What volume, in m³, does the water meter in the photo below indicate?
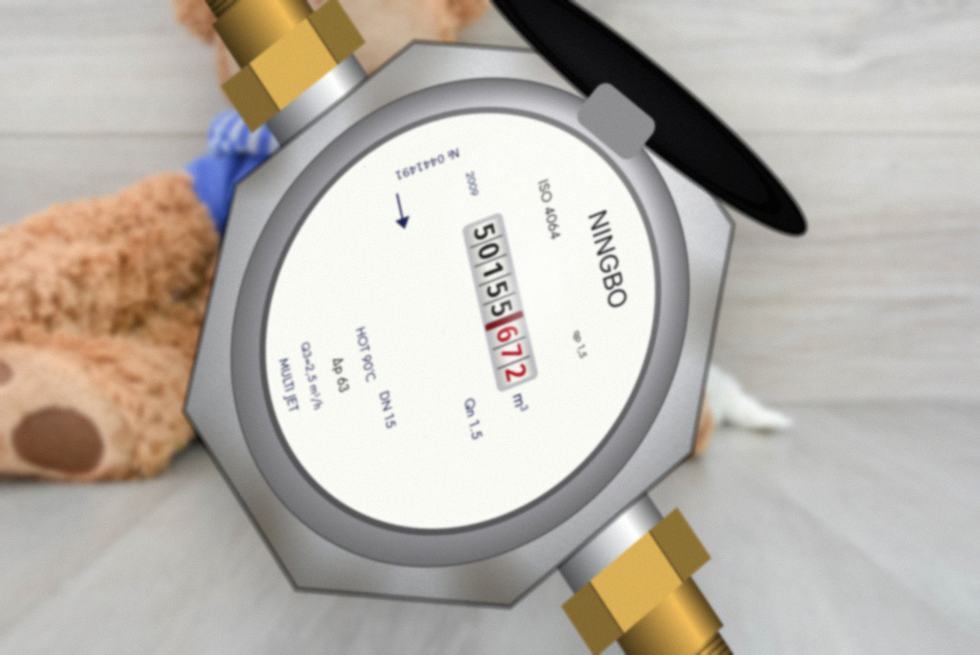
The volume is 50155.672 m³
